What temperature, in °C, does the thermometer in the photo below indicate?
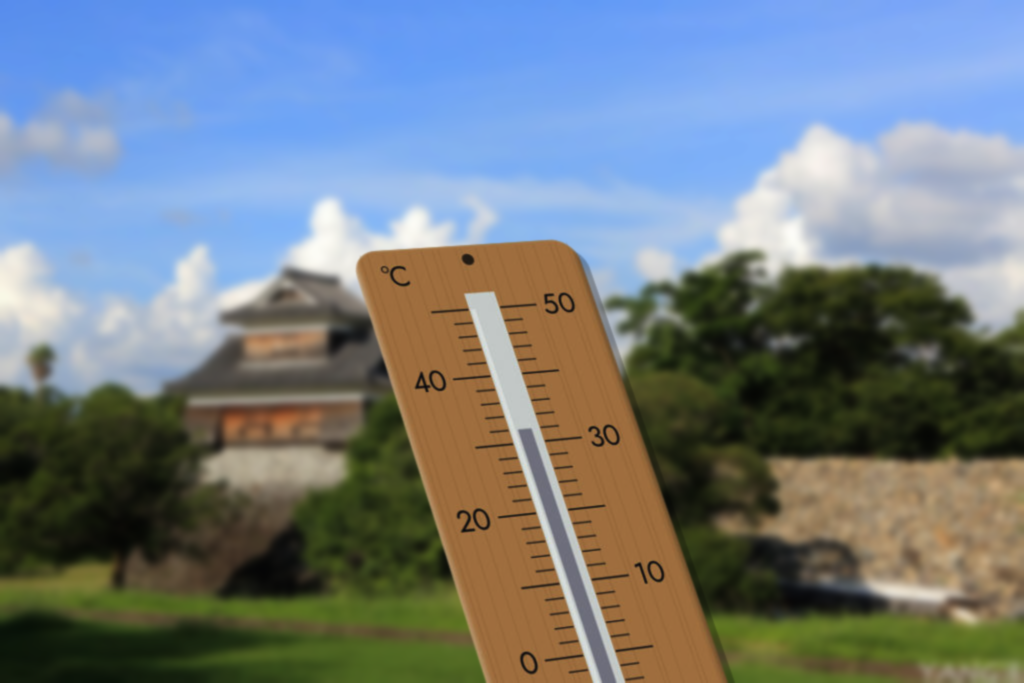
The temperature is 32 °C
